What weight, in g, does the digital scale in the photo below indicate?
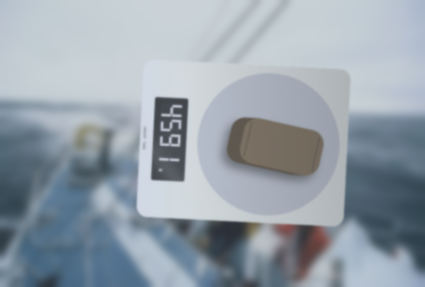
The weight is 4591 g
